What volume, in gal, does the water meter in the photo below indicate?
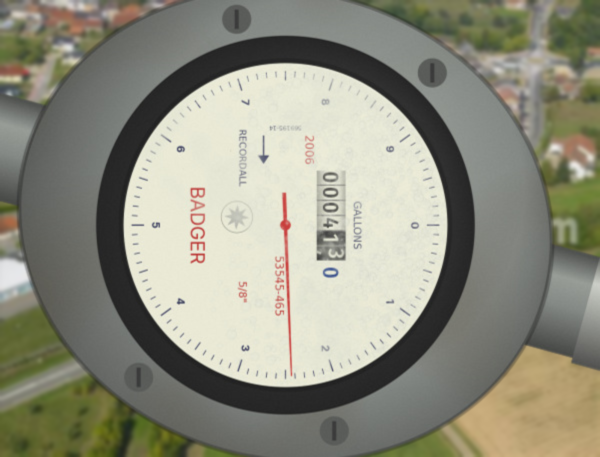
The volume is 4132.4 gal
